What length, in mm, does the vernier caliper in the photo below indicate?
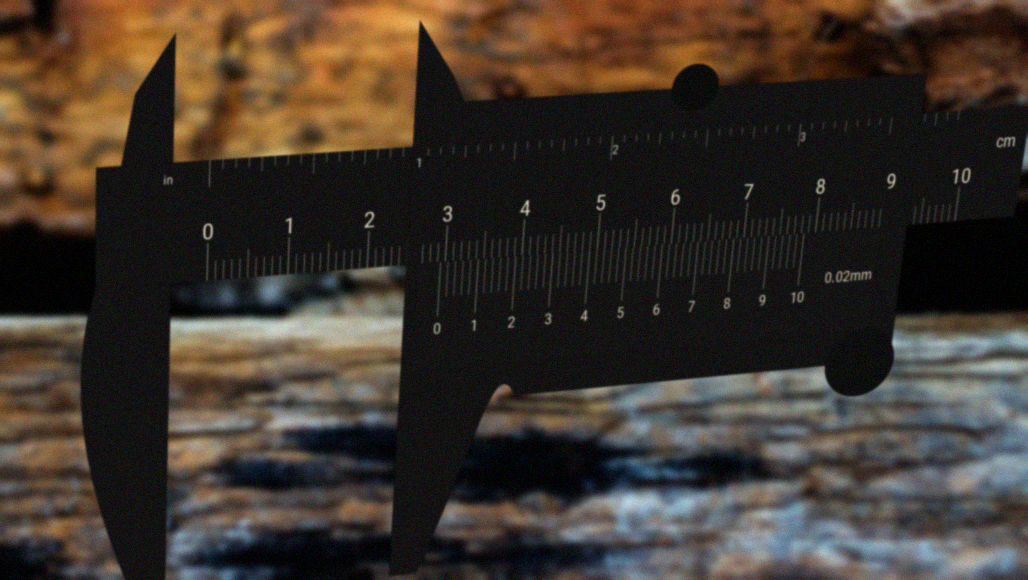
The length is 29.4 mm
